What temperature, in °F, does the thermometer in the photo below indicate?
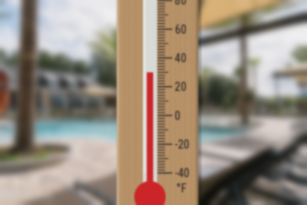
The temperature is 30 °F
